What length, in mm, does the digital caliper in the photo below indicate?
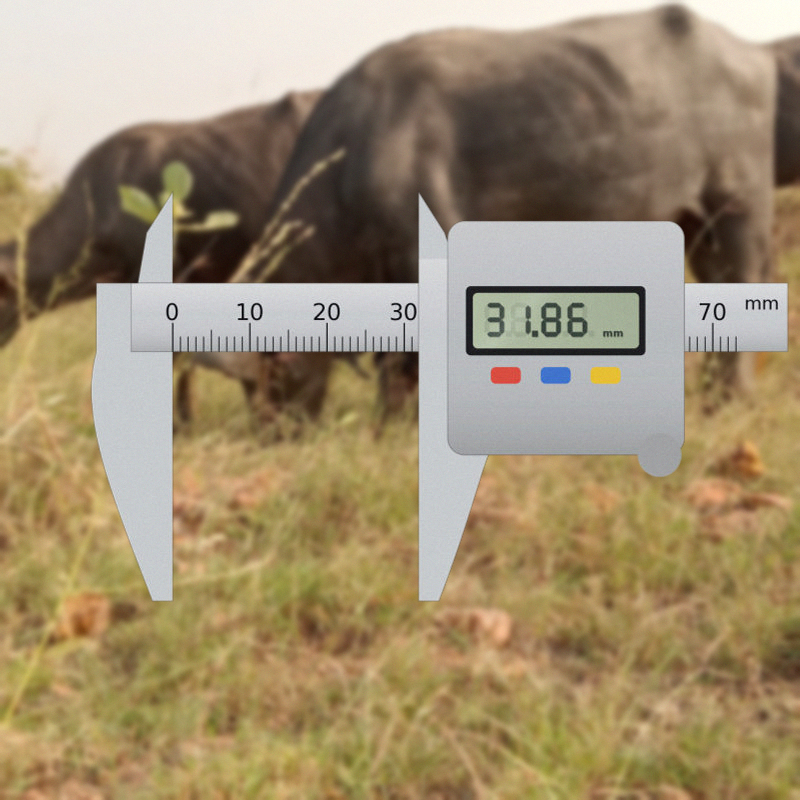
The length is 31.86 mm
